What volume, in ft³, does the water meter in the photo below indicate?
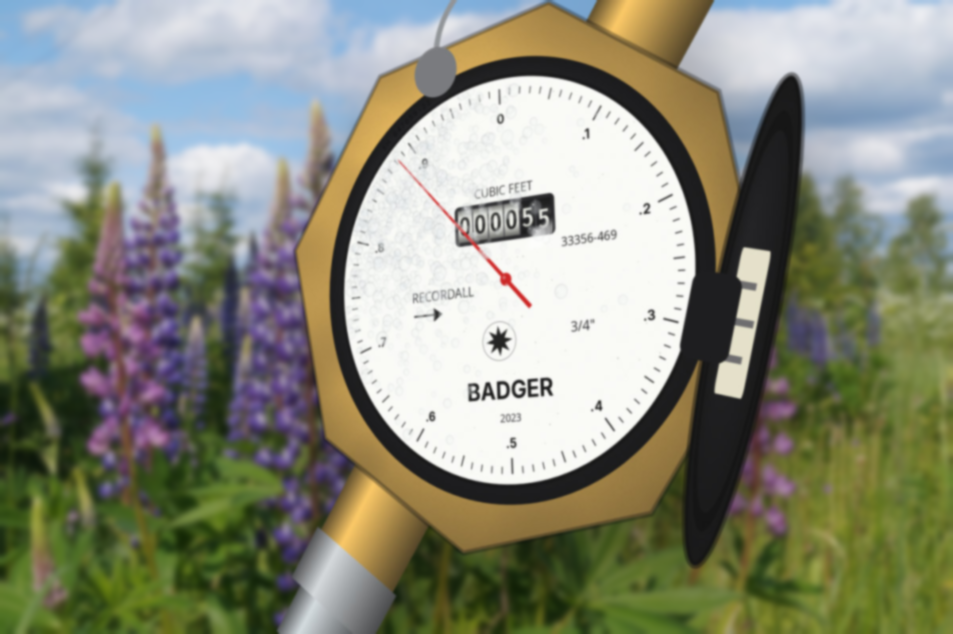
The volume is 54.88 ft³
